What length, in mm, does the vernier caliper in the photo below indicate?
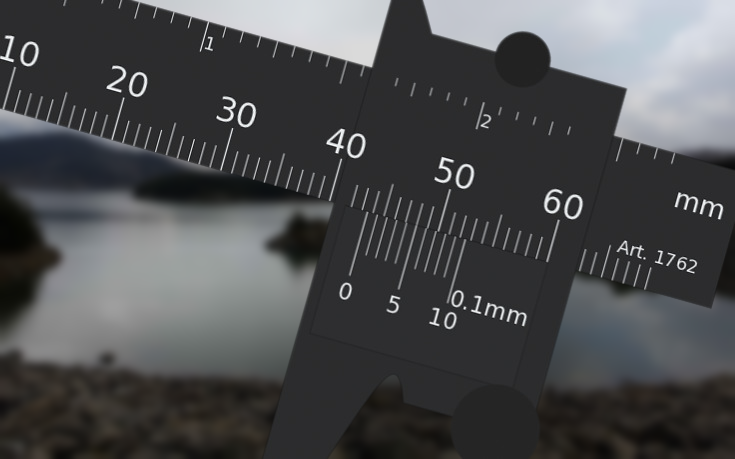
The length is 43.5 mm
